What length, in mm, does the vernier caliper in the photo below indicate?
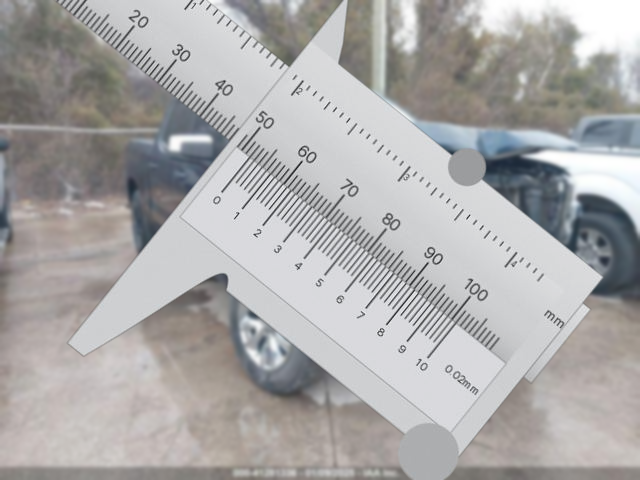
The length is 52.0 mm
